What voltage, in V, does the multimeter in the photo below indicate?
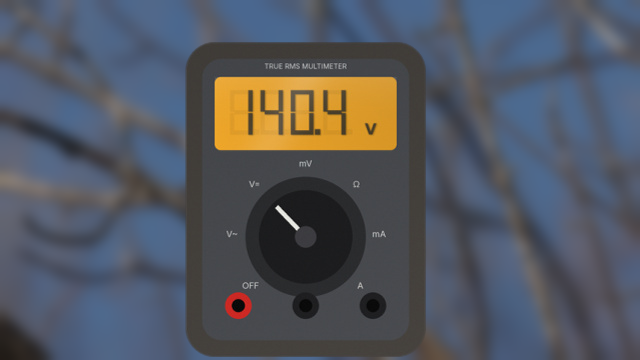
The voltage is 140.4 V
